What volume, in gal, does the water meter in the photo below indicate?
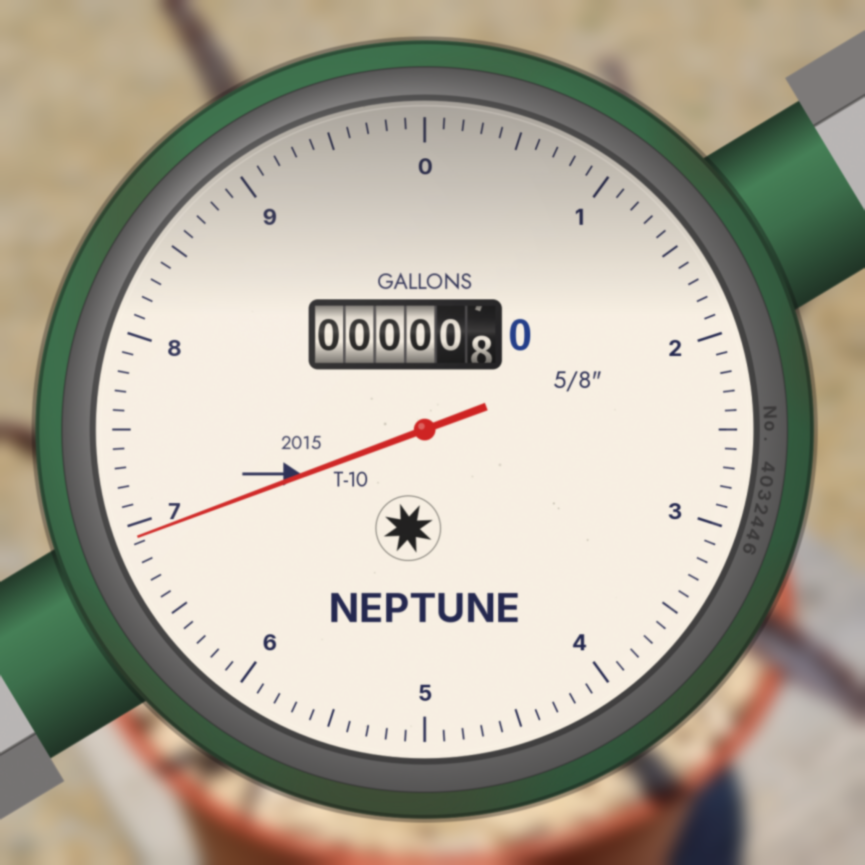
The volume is 76.9 gal
